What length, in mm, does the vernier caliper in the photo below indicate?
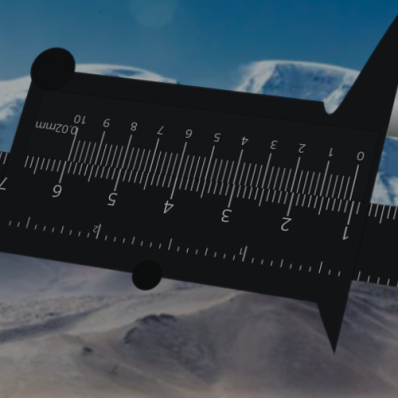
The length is 10.6 mm
